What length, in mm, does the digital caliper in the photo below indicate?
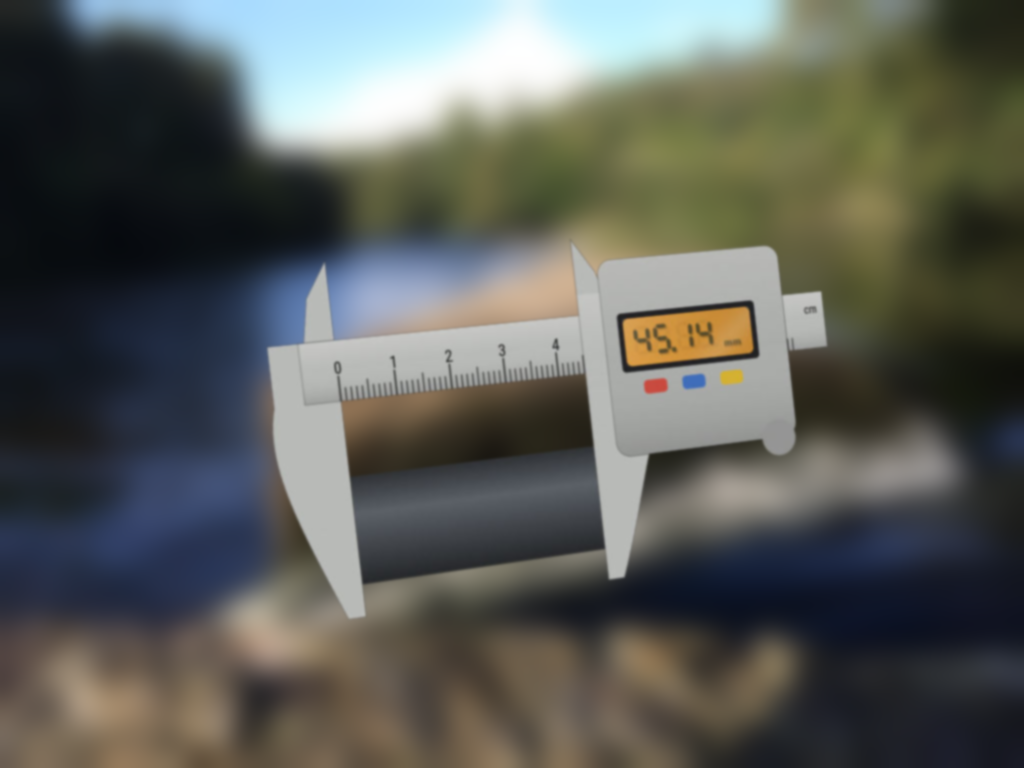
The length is 45.14 mm
